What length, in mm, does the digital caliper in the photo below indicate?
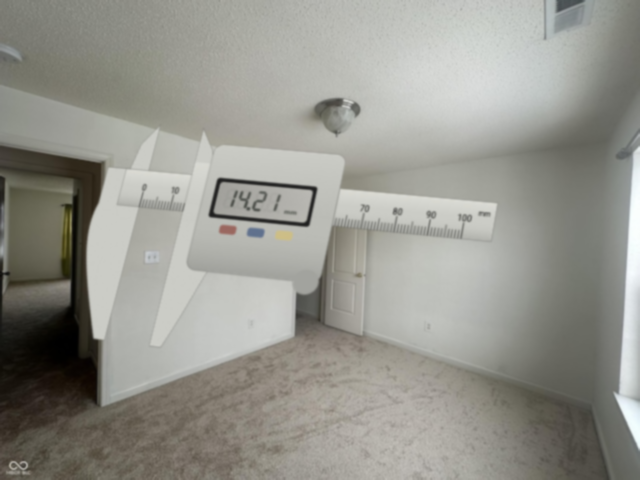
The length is 14.21 mm
